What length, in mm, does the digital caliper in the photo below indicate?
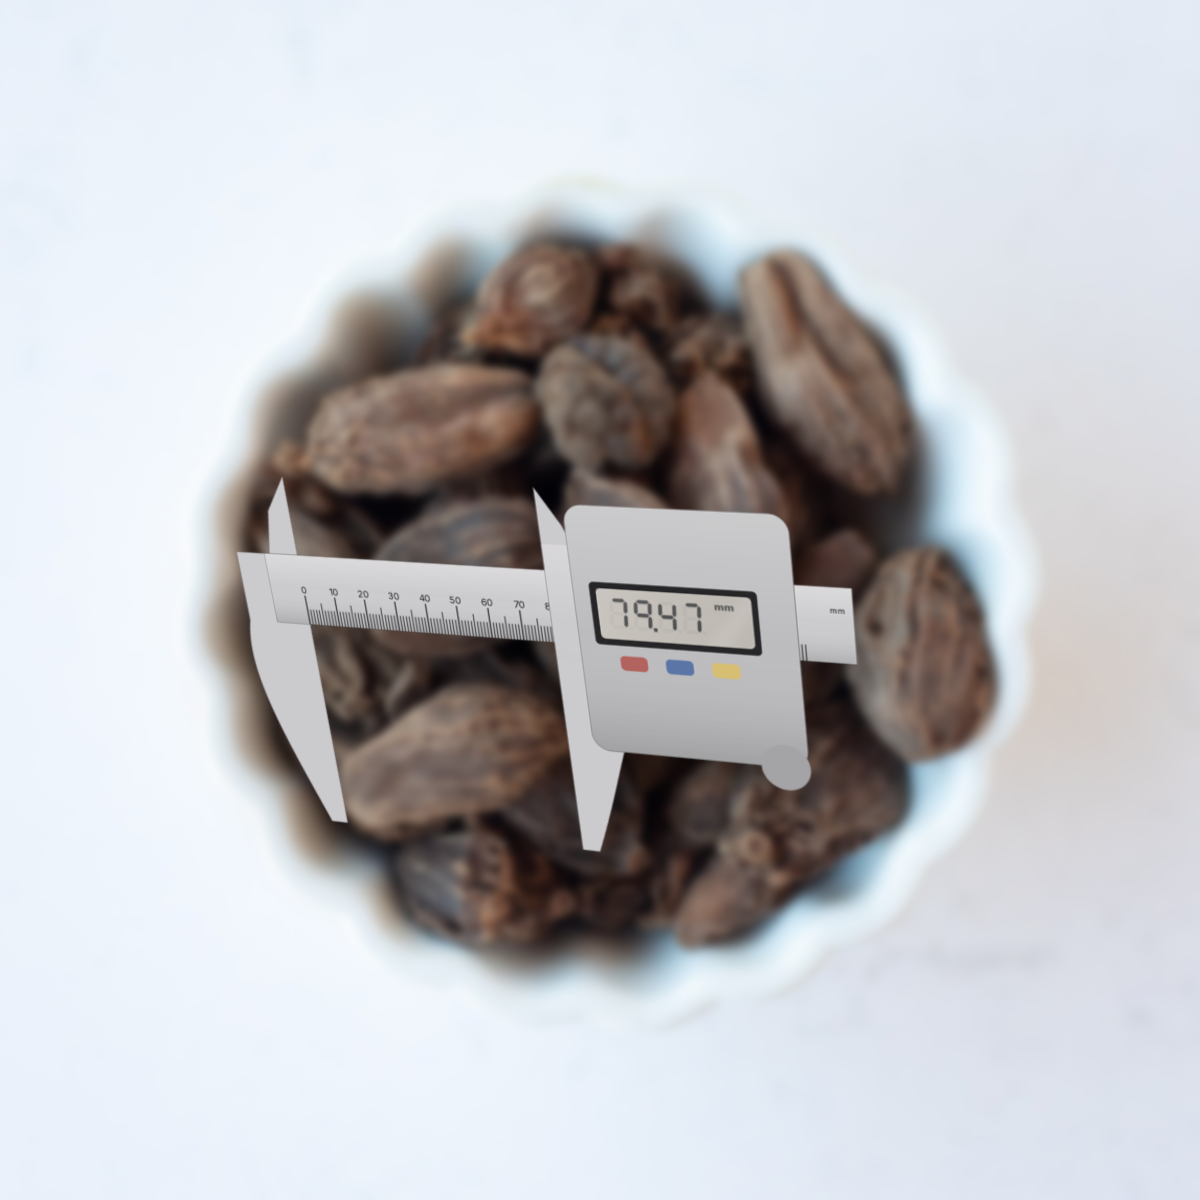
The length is 79.47 mm
